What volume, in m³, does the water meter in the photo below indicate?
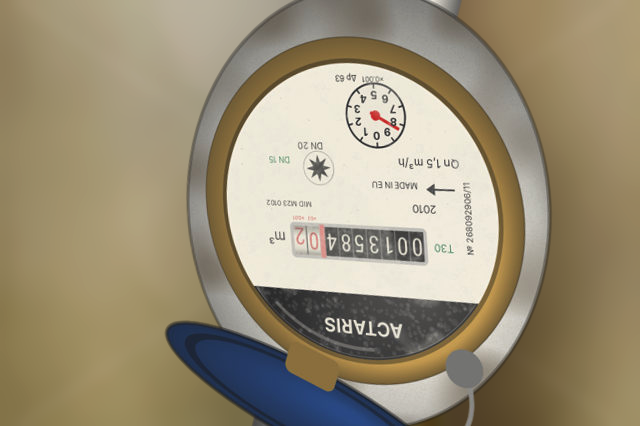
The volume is 13584.018 m³
